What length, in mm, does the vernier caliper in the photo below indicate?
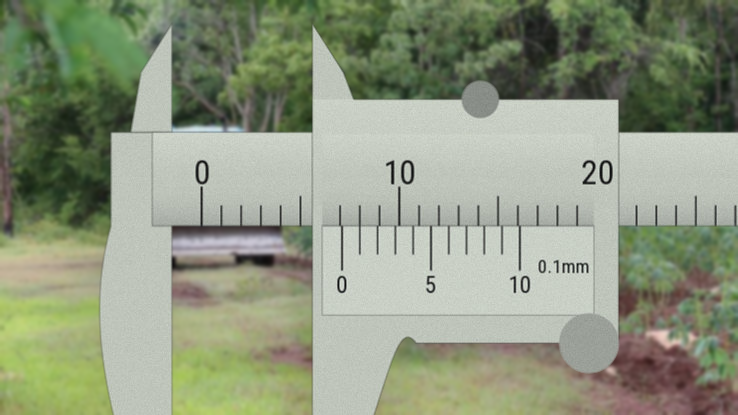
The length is 7.1 mm
